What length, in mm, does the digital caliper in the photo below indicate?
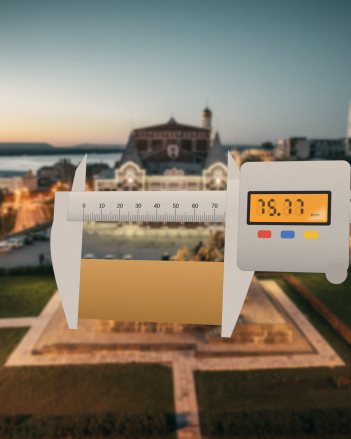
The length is 75.77 mm
